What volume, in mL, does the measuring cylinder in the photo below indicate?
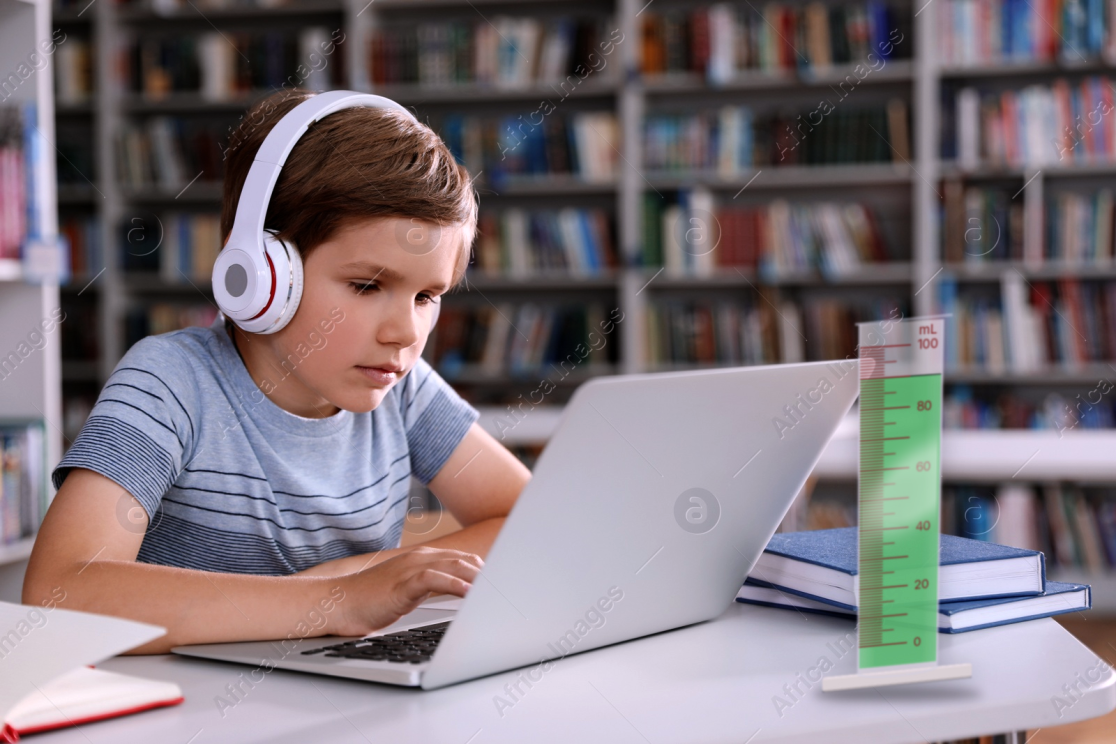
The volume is 90 mL
